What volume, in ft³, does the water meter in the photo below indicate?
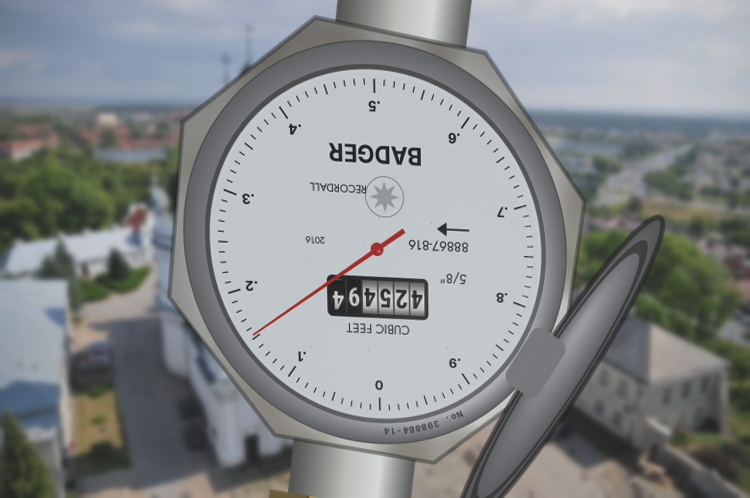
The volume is 425494.15 ft³
